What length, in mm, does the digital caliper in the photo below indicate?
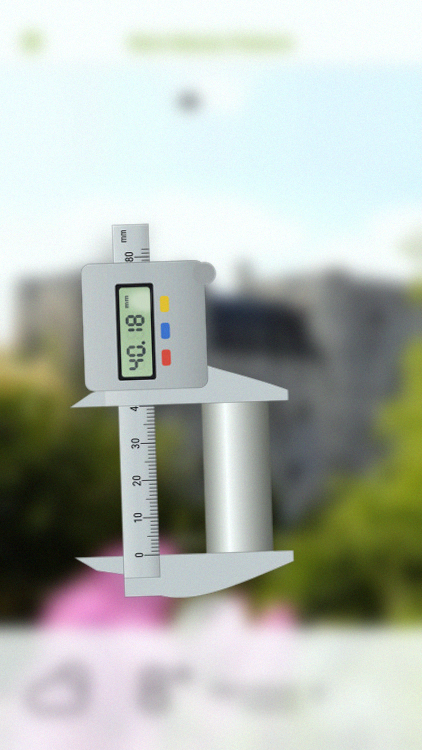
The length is 40.18 mm
